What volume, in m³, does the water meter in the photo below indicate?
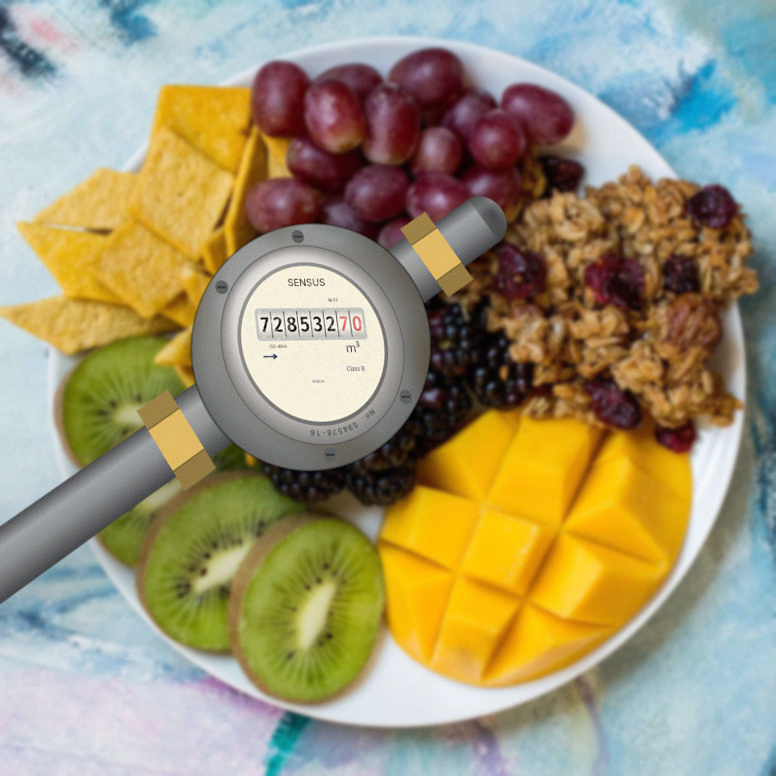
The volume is 728532.70 m³
